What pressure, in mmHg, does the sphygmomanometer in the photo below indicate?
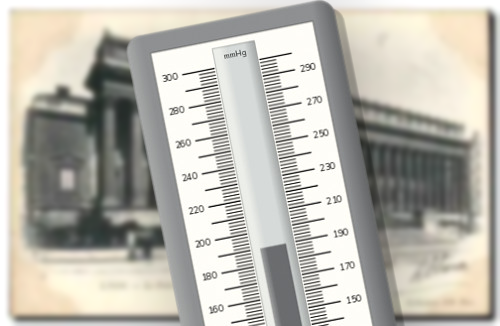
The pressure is 190 mmHg
